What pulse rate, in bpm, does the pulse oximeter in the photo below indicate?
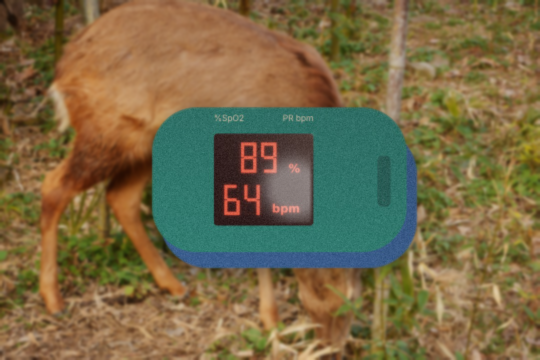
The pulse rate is 64 bpm
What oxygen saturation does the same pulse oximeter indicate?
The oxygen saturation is 89 %
